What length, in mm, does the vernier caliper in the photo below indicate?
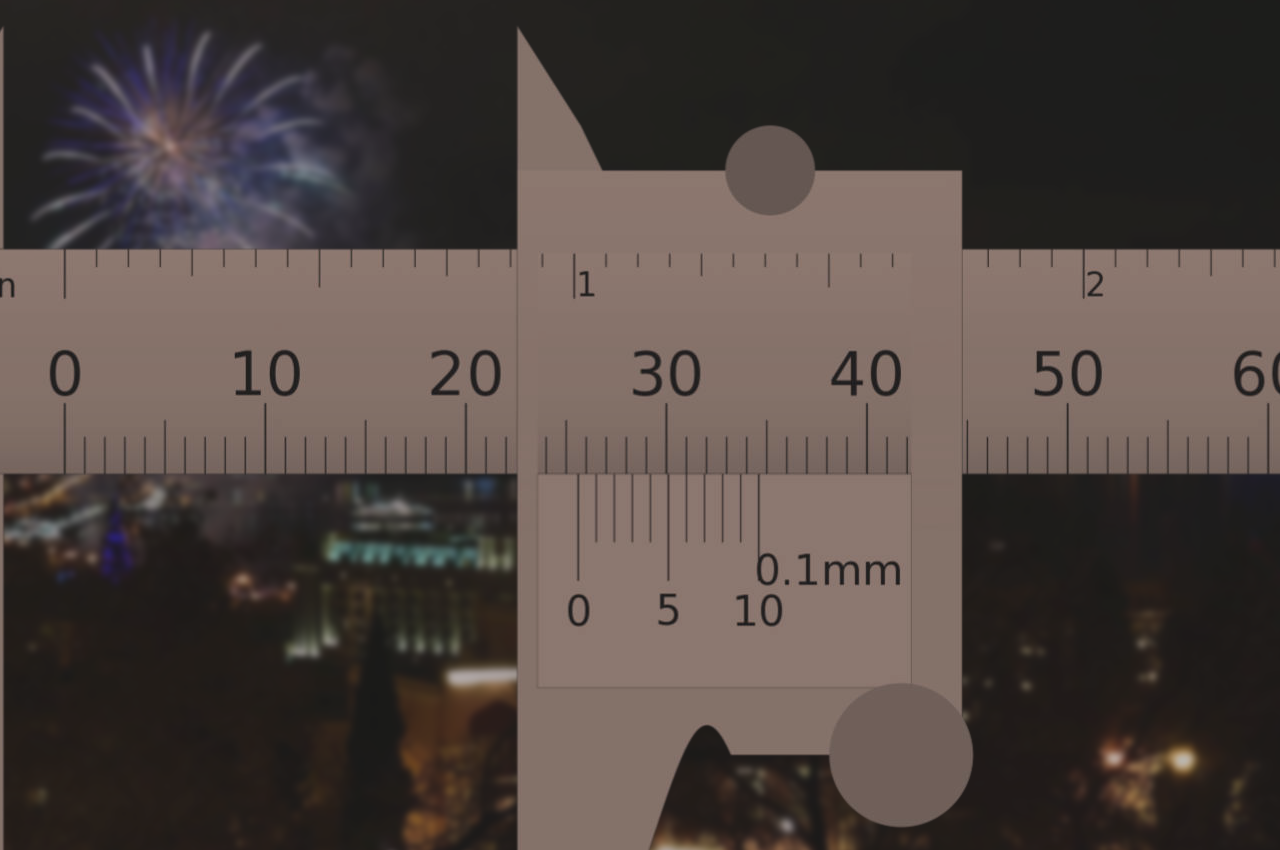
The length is 25.6 mm
